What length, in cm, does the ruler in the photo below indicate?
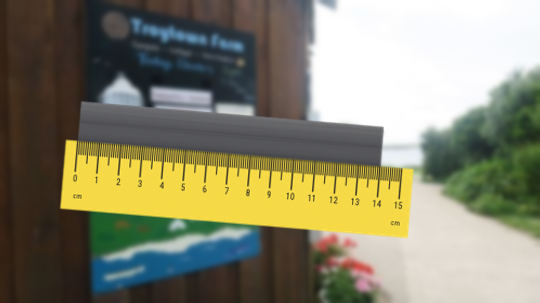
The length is 14 cm
